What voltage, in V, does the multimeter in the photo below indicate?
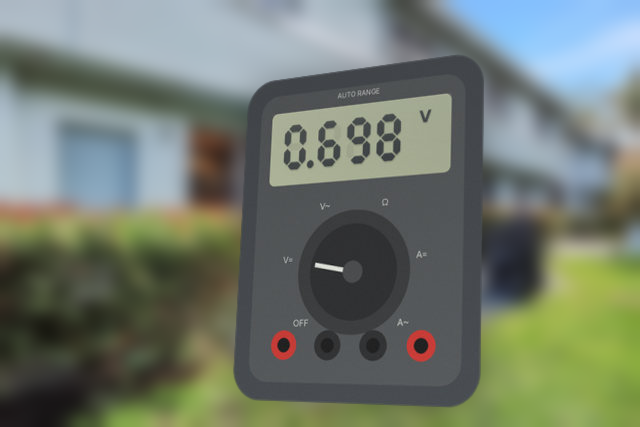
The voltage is 0.698 V
